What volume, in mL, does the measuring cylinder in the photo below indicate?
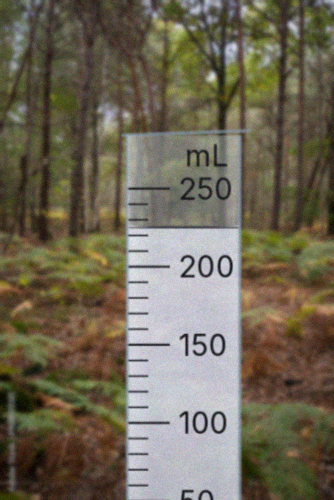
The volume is 225 mL
